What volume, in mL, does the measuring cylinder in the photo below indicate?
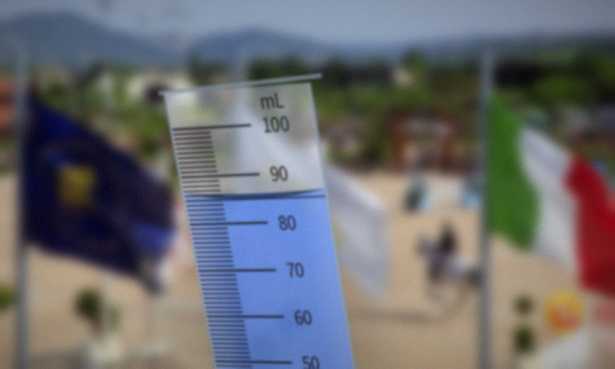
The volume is 85 mL
